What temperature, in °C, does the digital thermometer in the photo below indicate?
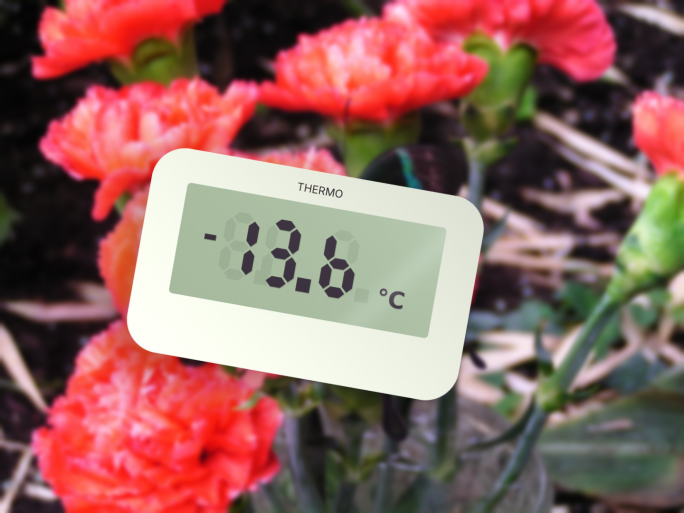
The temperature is -13.6 °C
